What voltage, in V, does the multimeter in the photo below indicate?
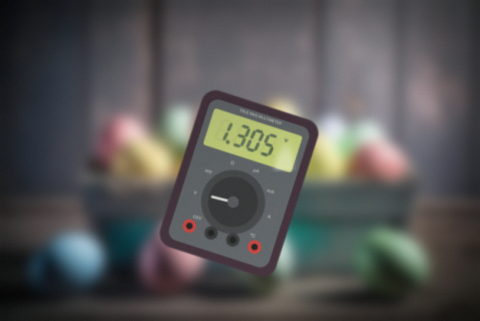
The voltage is 1.305 V
